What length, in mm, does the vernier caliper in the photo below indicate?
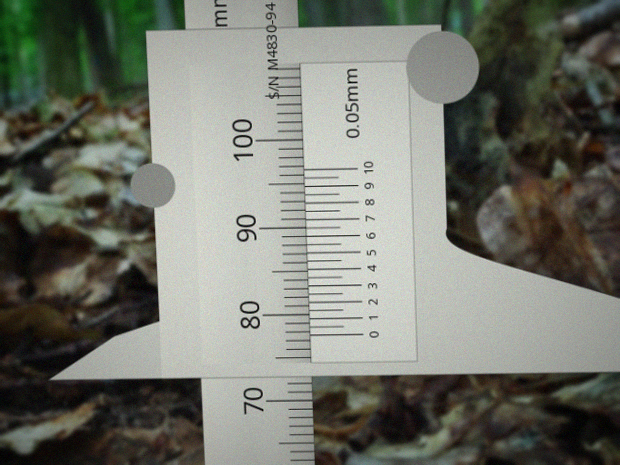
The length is 77.6 mm
